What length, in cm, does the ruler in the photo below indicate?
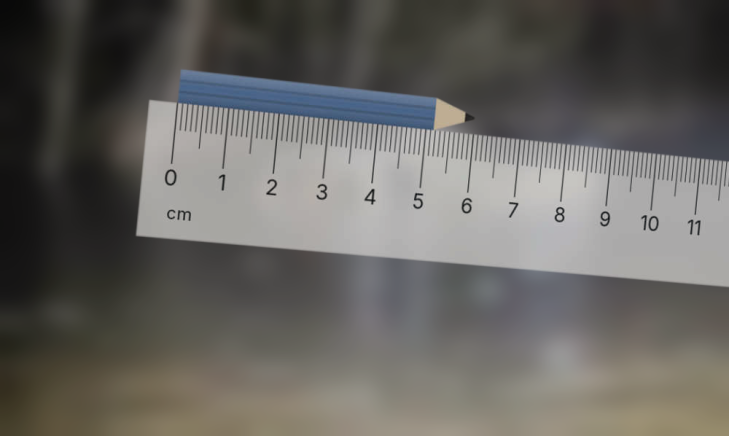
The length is 6 cm
